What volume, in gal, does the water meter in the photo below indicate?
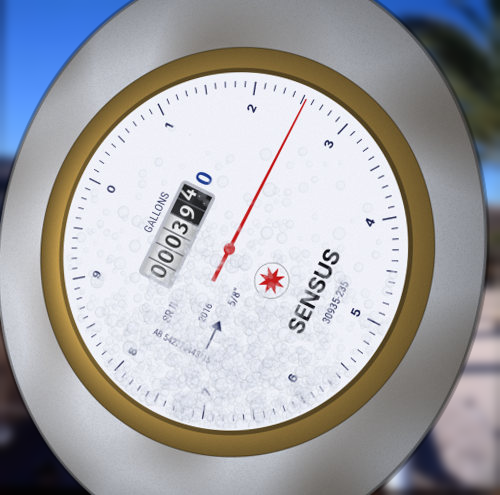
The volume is 3942.5 gal
